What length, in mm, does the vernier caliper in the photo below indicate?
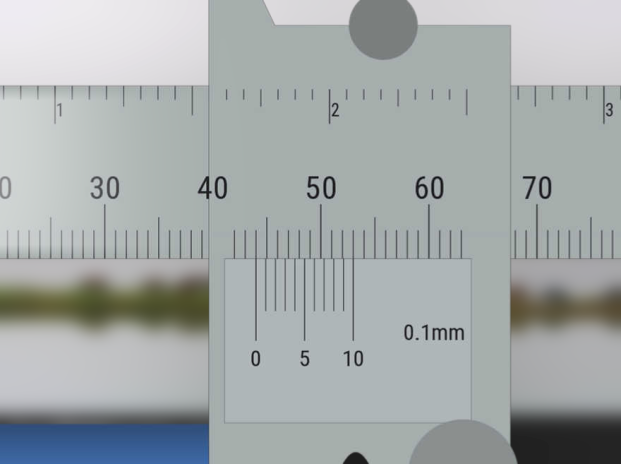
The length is 44.0 mm
